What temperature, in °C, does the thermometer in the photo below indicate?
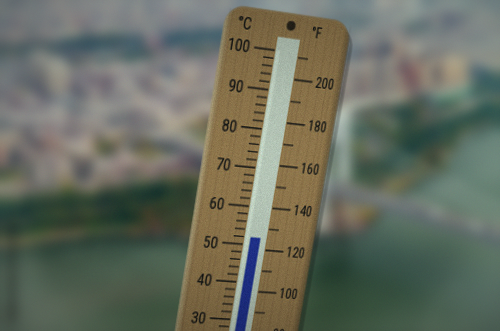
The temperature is 52 °C
